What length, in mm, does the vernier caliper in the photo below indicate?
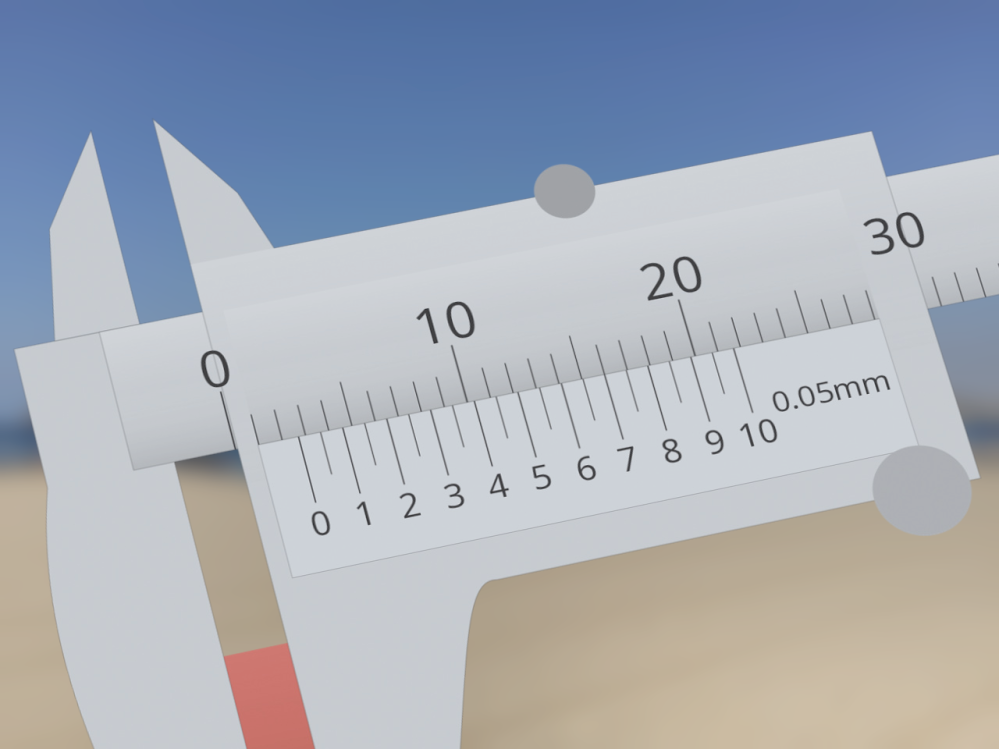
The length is 2.70 mm
